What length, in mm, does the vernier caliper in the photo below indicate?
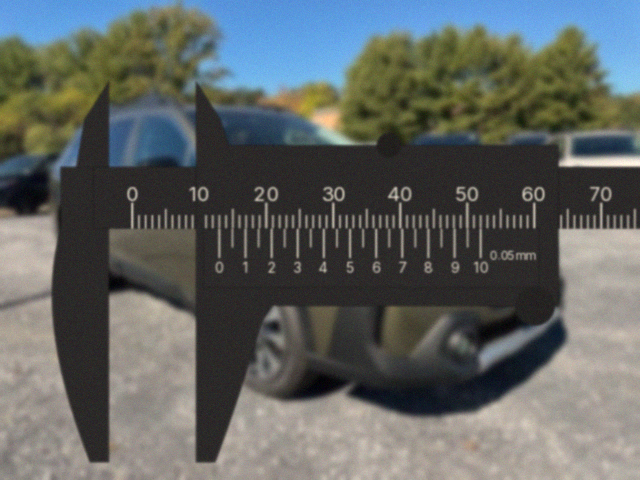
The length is 13.0 mm
